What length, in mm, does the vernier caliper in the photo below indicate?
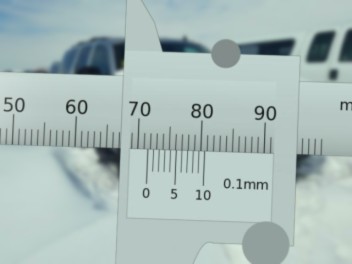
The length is 71.6 mm
